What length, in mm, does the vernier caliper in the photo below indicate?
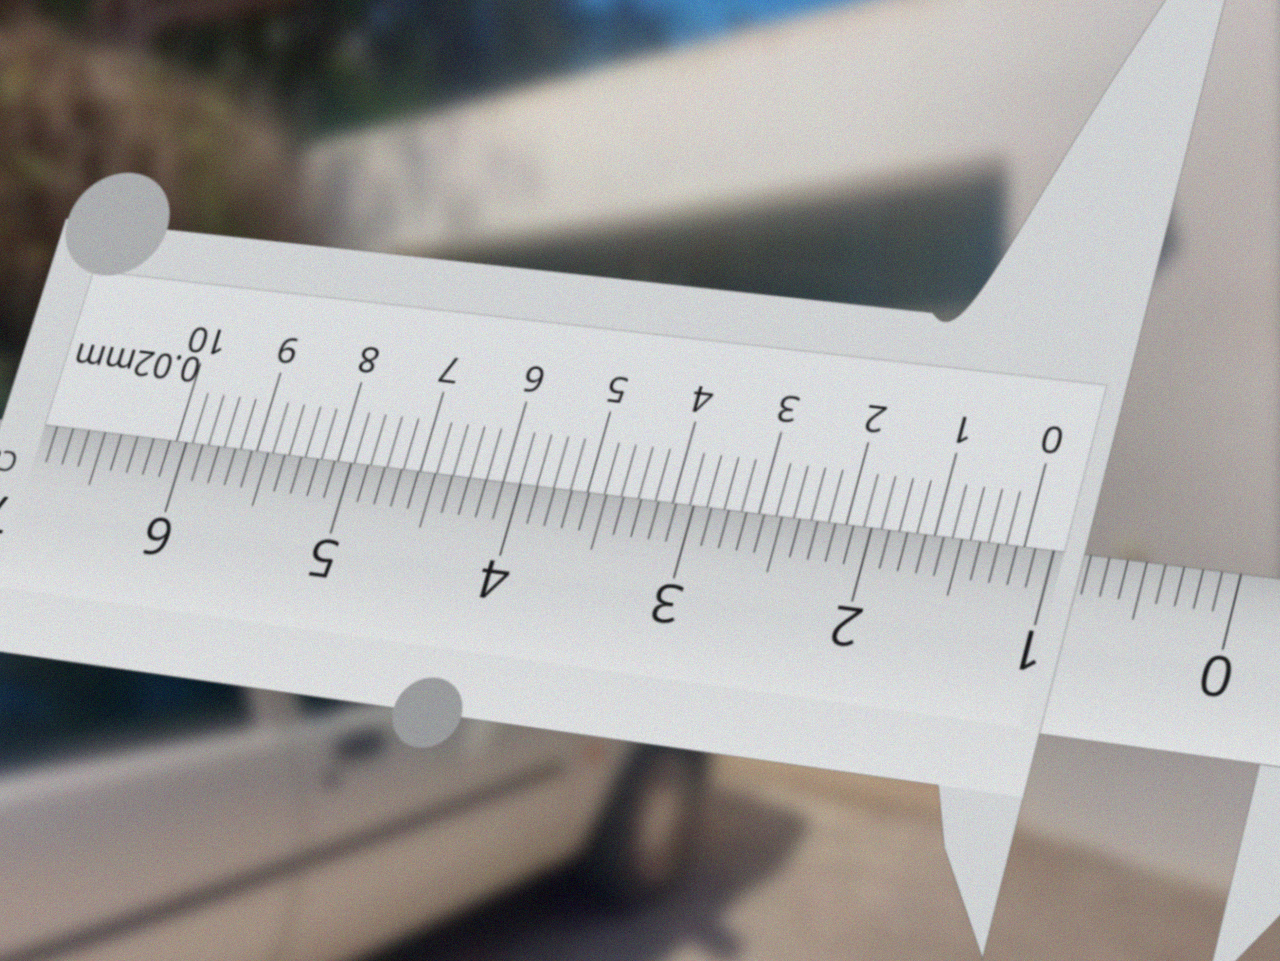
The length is 11.6 mm
